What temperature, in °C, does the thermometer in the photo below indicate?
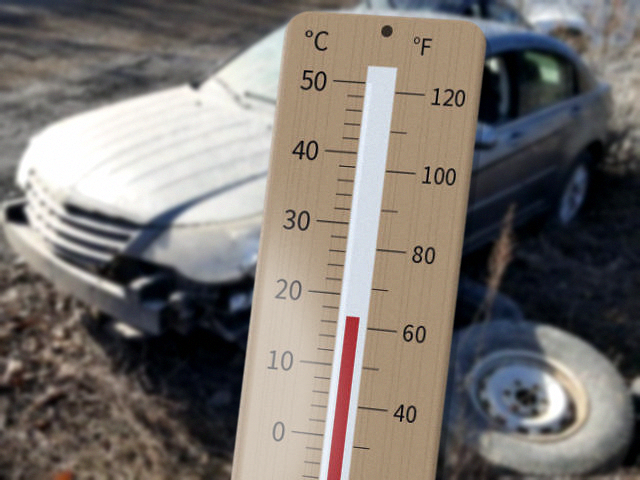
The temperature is 17 °C
